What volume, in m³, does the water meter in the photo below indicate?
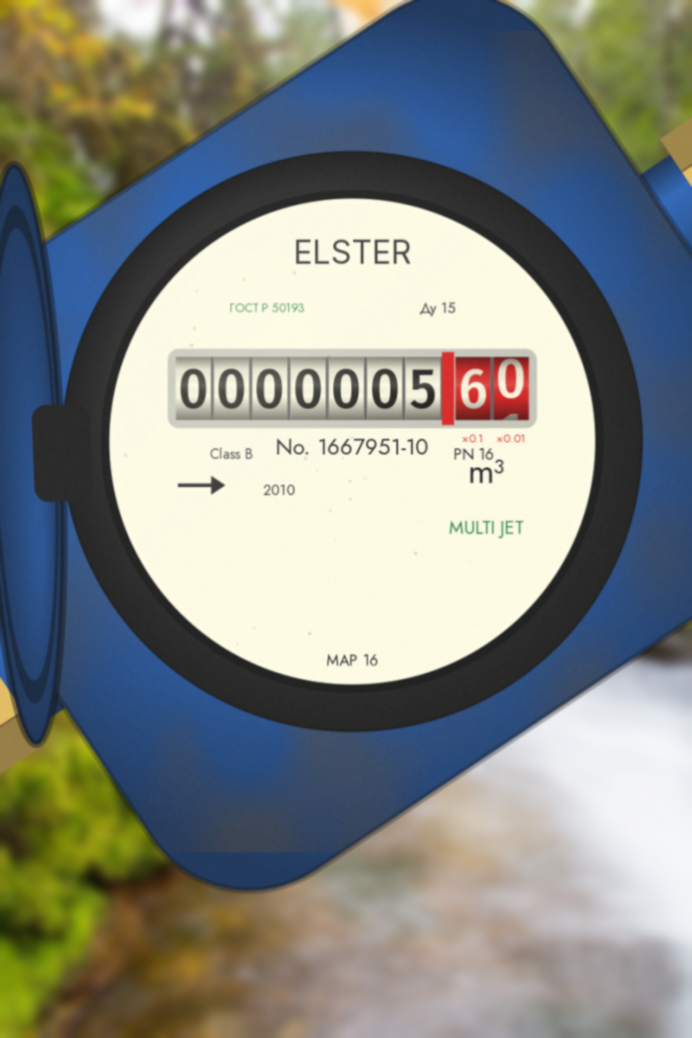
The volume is 5.60 m³
